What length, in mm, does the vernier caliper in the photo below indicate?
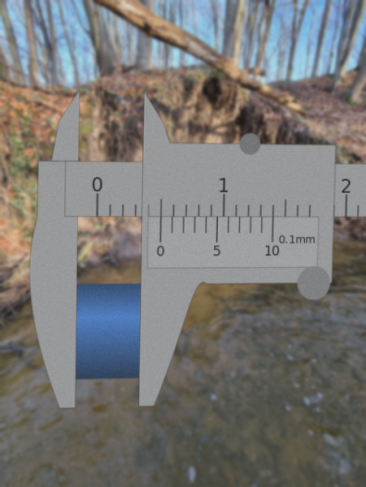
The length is 5.0 mm
